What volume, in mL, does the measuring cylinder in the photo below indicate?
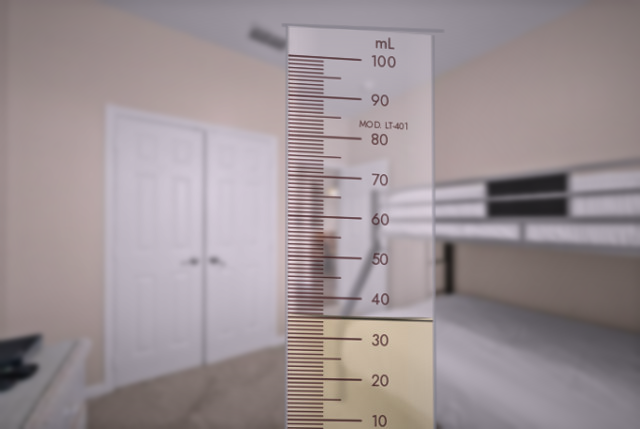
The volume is 35 mL
